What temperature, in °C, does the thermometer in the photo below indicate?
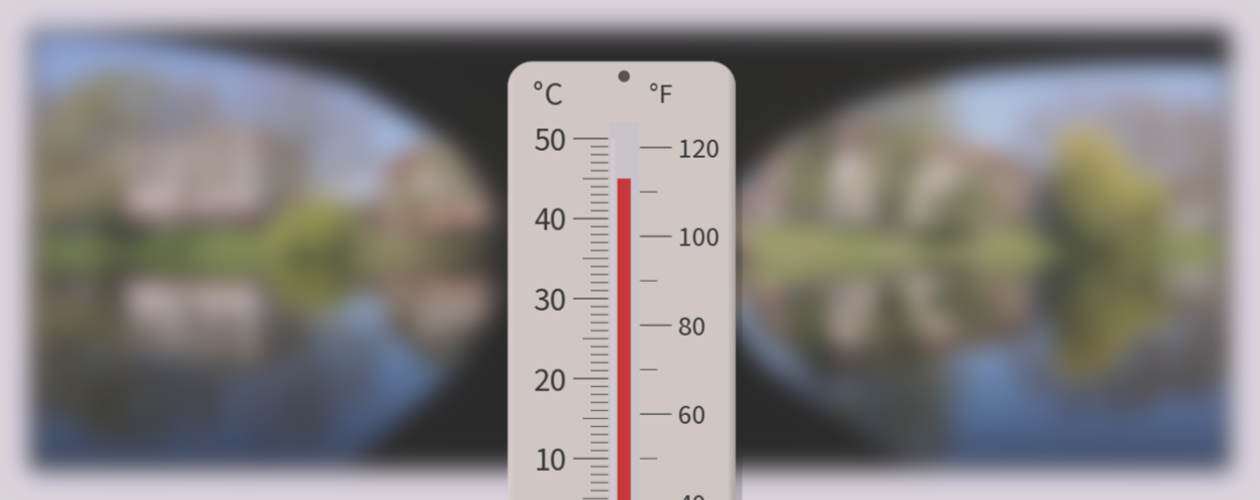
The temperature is 45 °C
